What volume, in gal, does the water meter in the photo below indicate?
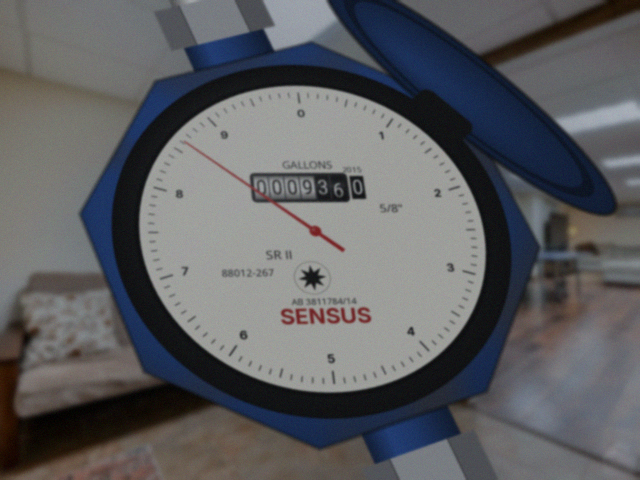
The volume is 9358.6 gal
